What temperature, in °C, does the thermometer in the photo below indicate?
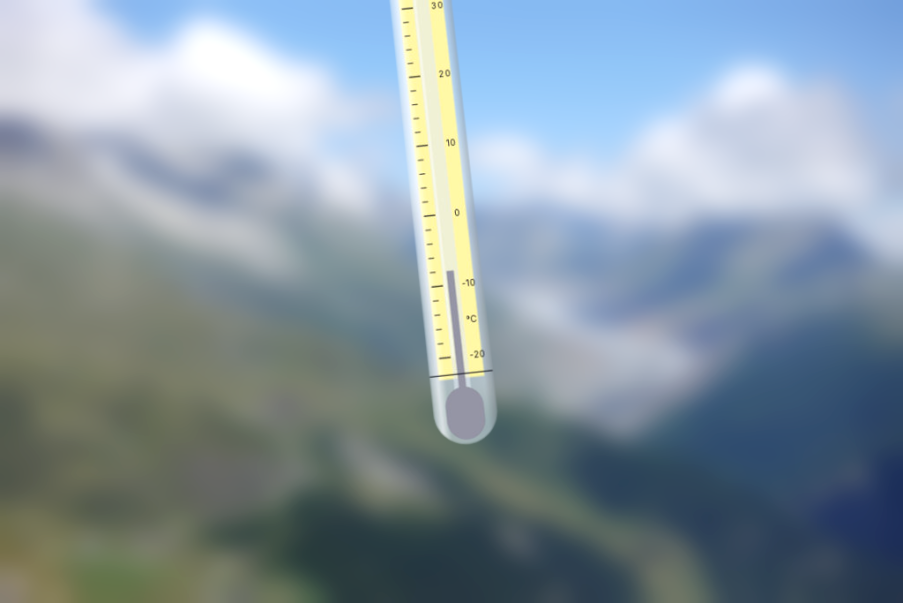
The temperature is -8 °C
